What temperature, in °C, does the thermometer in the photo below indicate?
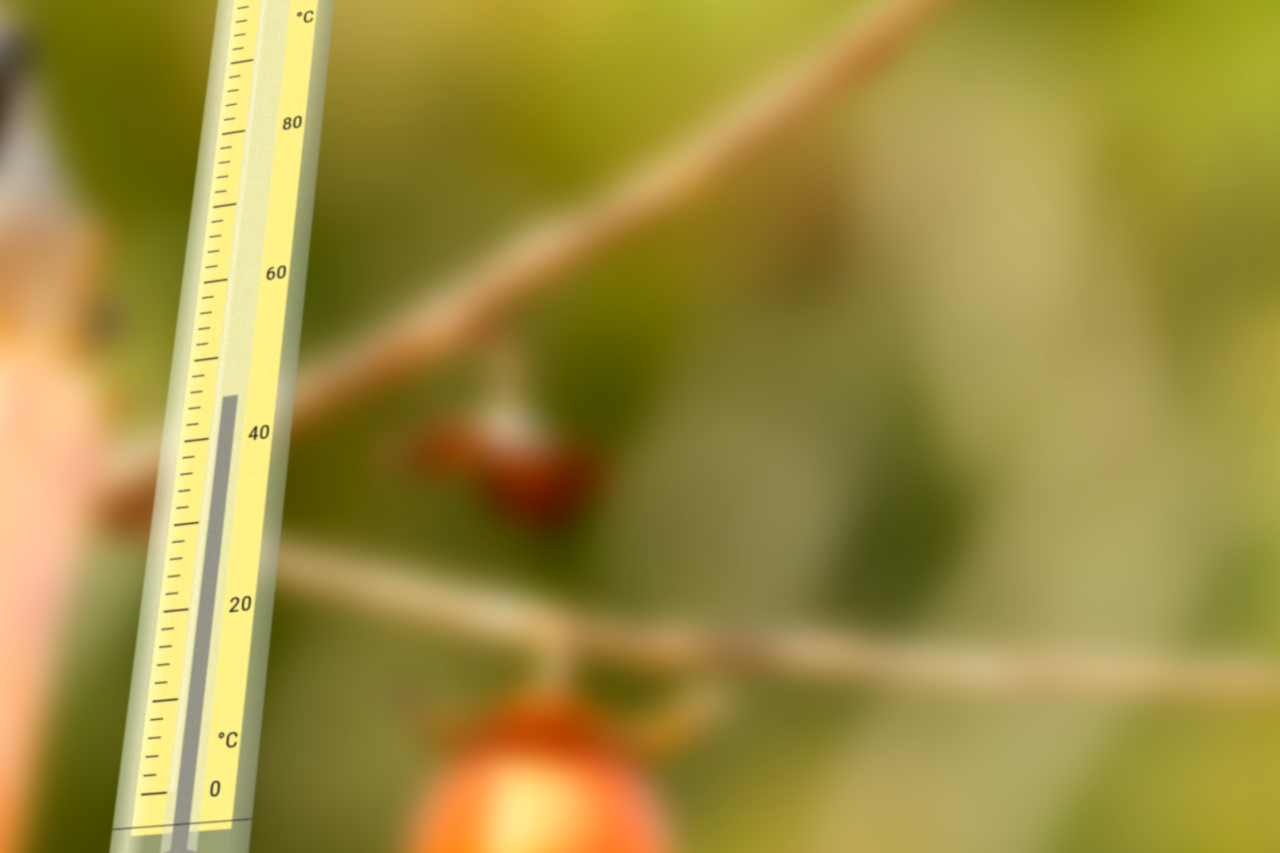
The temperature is 45 °C
